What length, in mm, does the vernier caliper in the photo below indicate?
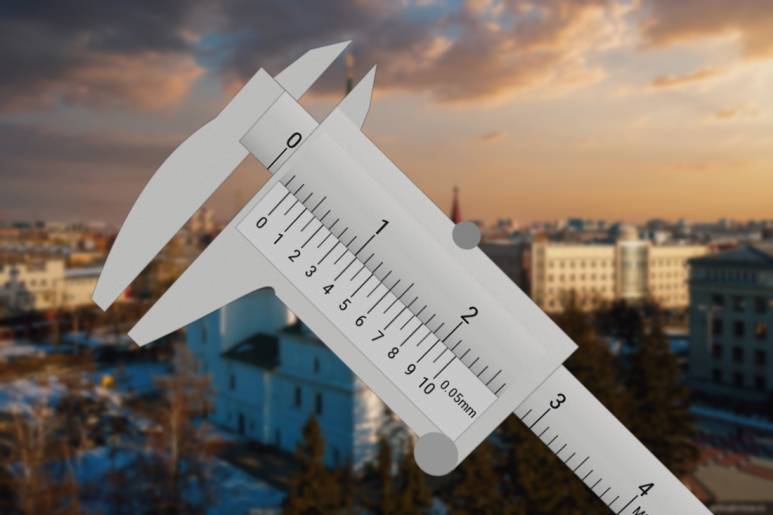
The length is 2.6 mm
